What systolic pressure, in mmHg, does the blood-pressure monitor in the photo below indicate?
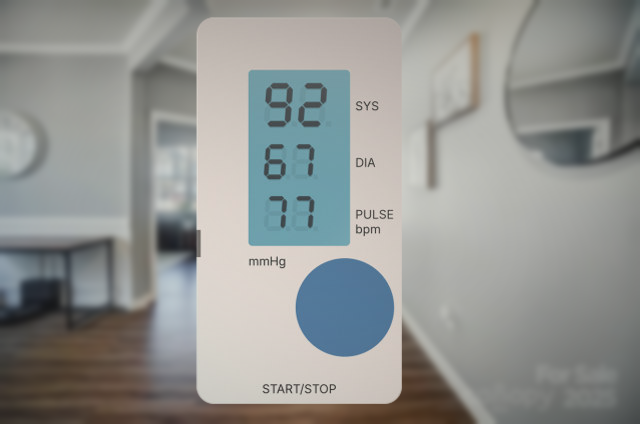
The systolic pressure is 92 mmHg
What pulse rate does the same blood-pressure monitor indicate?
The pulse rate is 77 bpm
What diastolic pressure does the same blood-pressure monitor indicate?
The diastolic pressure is 67 mmHg
